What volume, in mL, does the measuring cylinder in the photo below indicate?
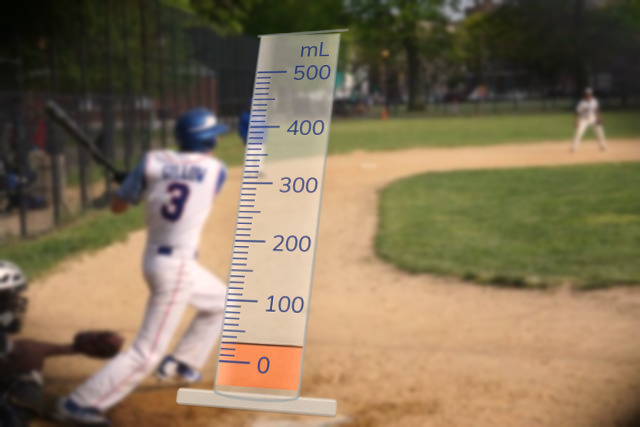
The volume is 30 mL
